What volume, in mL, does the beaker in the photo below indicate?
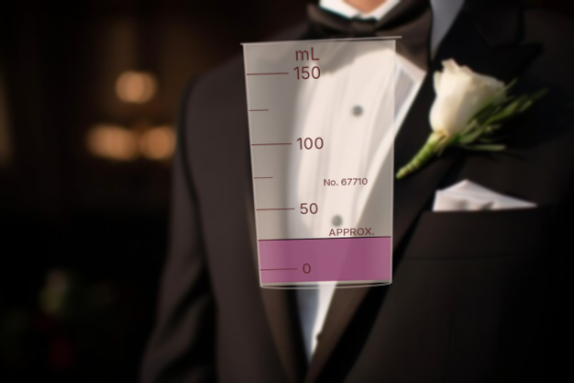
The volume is 25 mL
